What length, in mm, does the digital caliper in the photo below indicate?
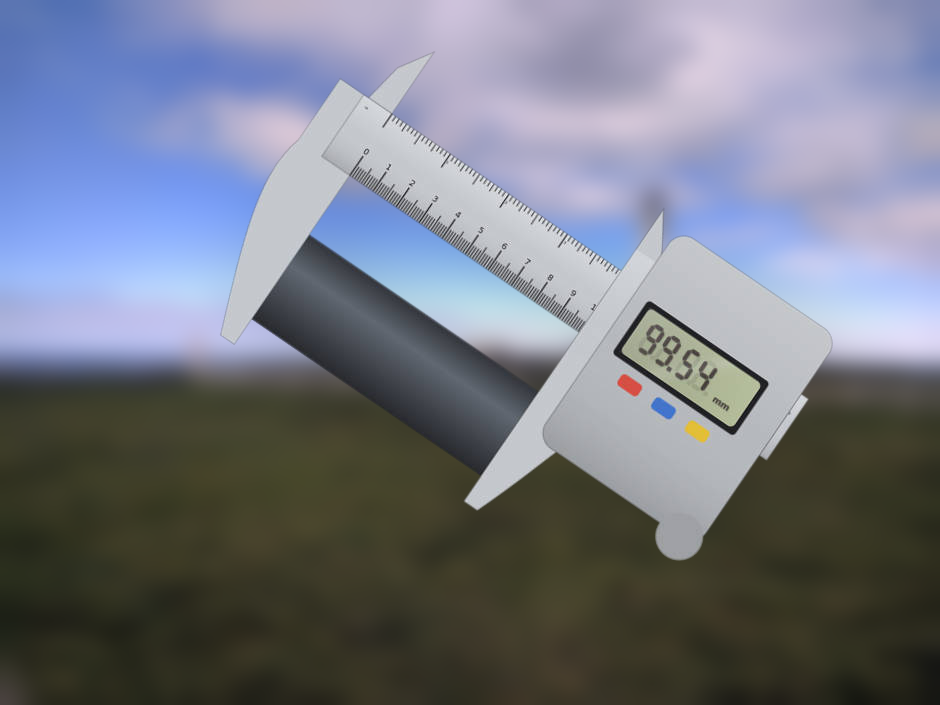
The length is 99.54 mm
